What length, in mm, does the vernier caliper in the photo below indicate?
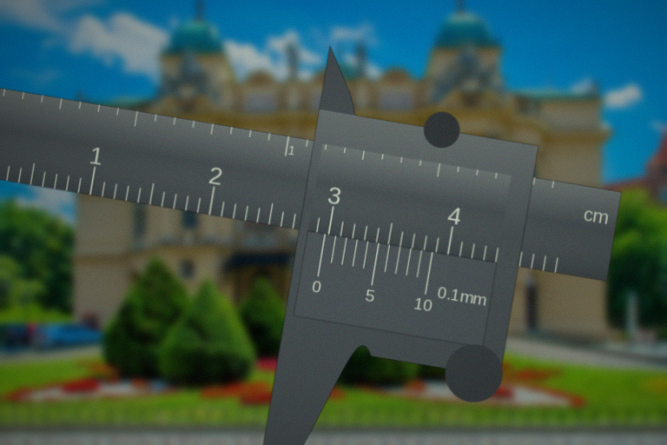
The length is 29.7 mm
